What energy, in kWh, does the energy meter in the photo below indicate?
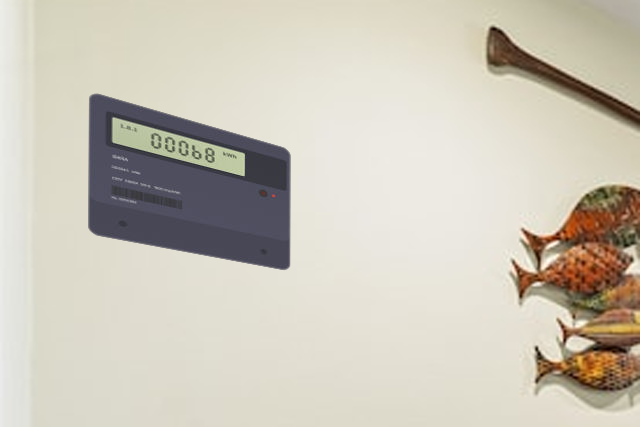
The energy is 68 kWh
